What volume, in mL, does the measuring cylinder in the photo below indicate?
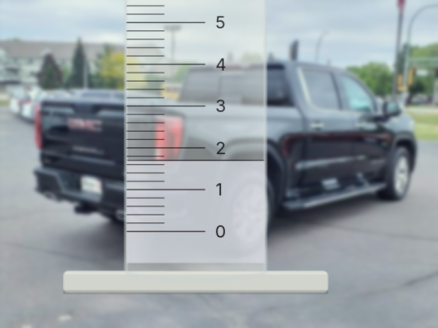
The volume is 1.7 mL
